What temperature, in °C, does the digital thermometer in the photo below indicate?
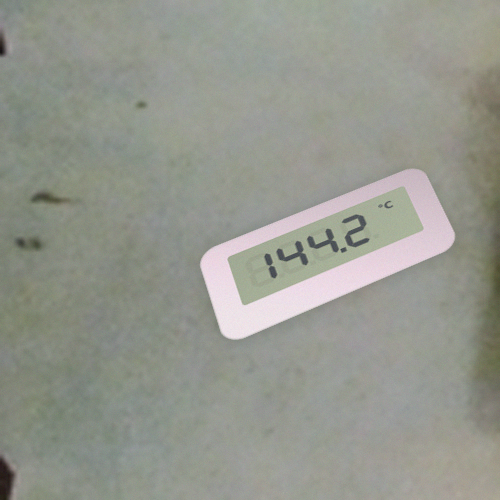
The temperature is 144.2 °C
